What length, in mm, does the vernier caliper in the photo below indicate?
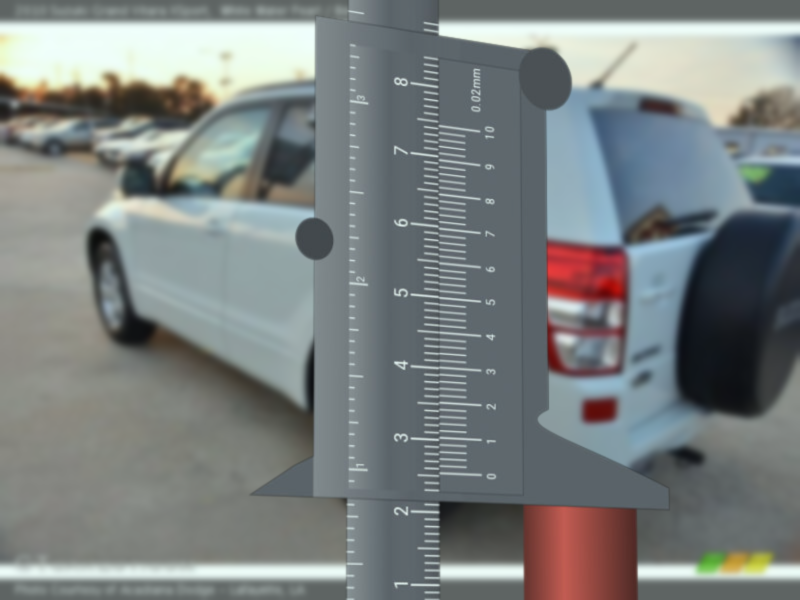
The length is 25.4 mm
